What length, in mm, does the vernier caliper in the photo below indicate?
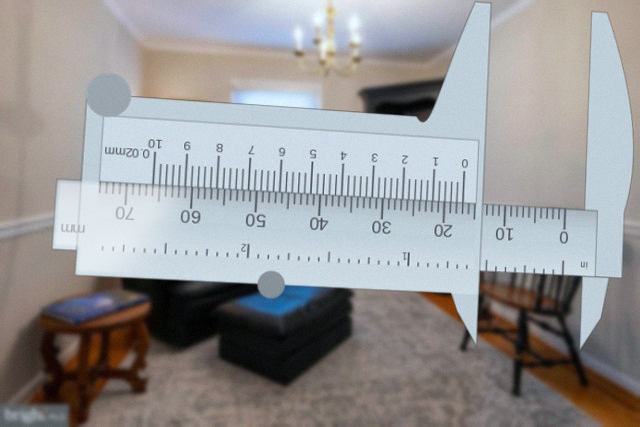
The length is 17.0 mm
